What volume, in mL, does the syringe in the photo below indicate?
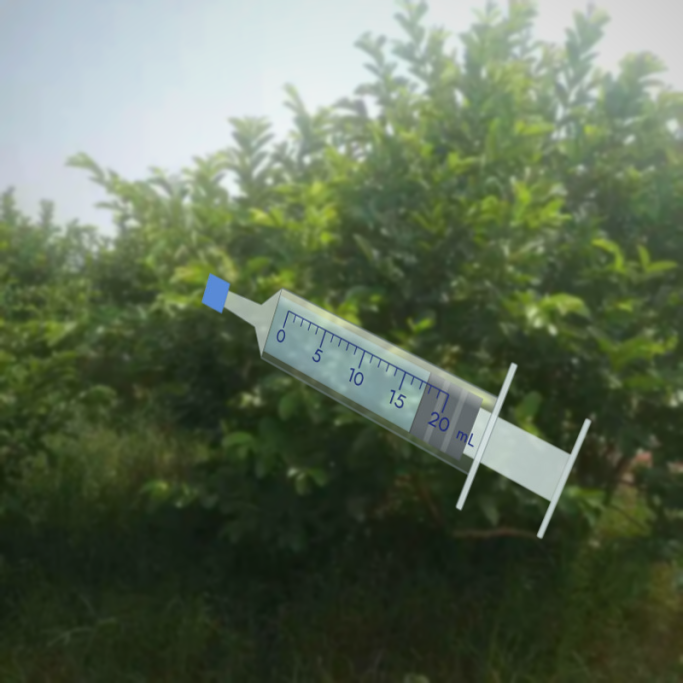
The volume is 17.5 mL
